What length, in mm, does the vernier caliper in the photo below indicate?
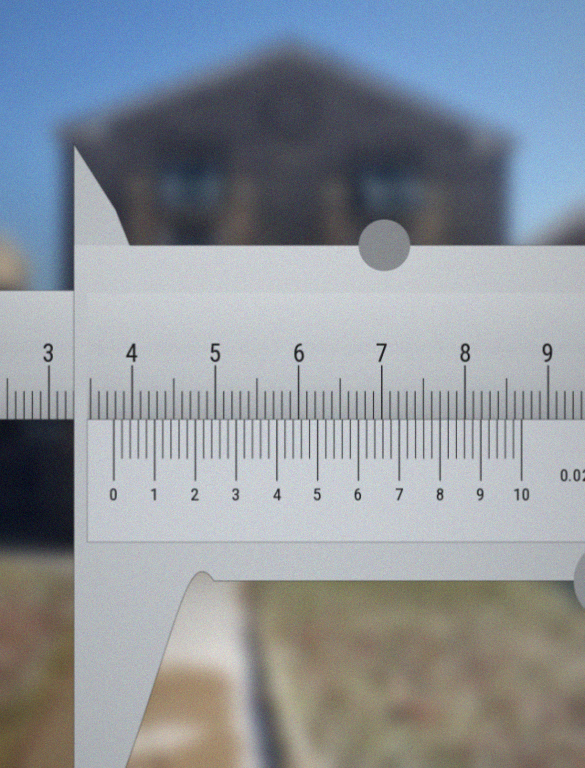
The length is 37.8 mm
